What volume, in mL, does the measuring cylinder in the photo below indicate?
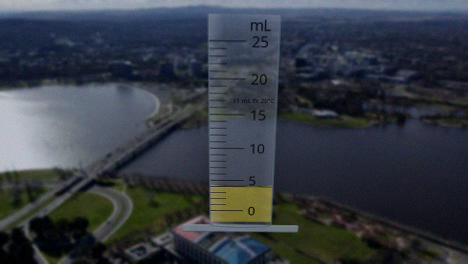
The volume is 4 mL
